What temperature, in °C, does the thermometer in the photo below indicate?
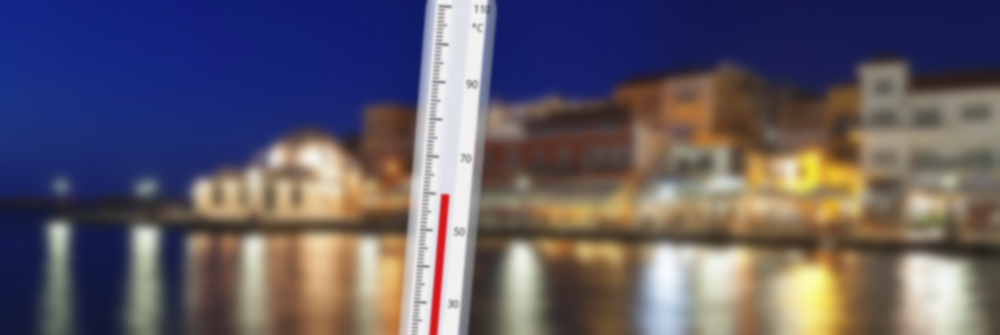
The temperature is 60 °C
